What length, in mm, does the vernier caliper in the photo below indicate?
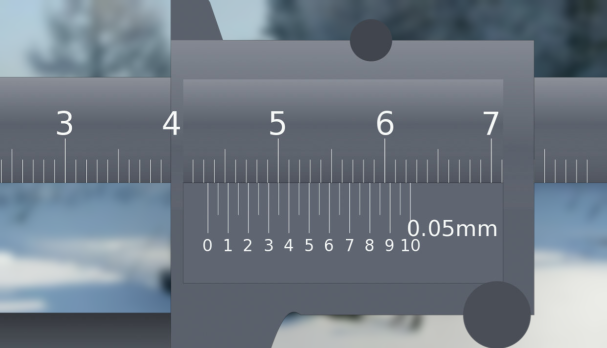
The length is 43.4 mm
